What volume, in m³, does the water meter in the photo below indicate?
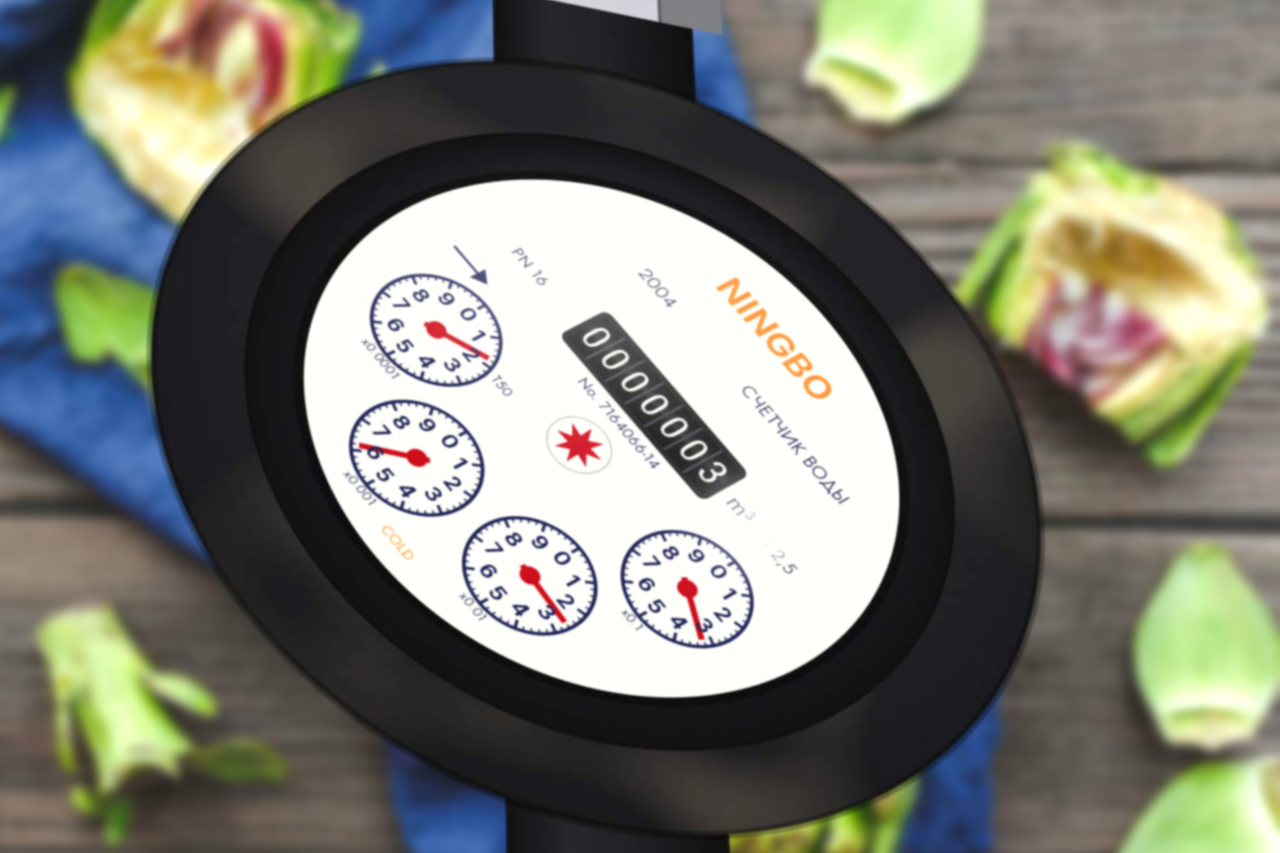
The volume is 3.3261 m³
